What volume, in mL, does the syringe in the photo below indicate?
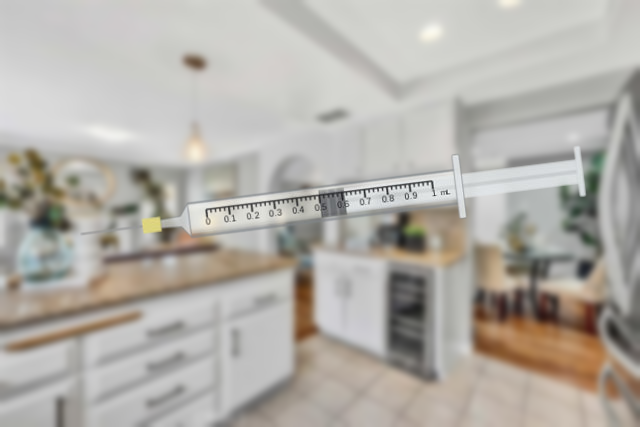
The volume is 0.5 mL
